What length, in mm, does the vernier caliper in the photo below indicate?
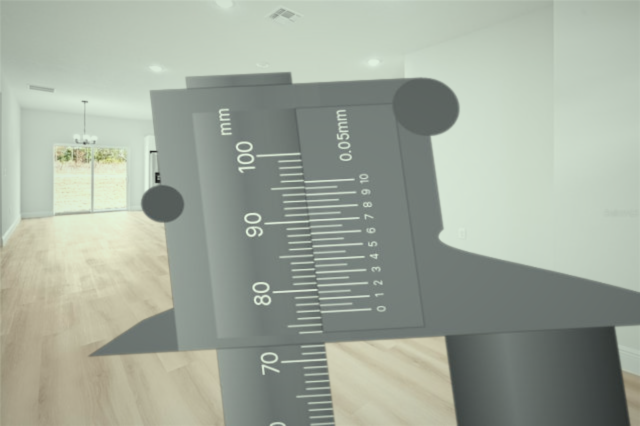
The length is 76.8 mm
